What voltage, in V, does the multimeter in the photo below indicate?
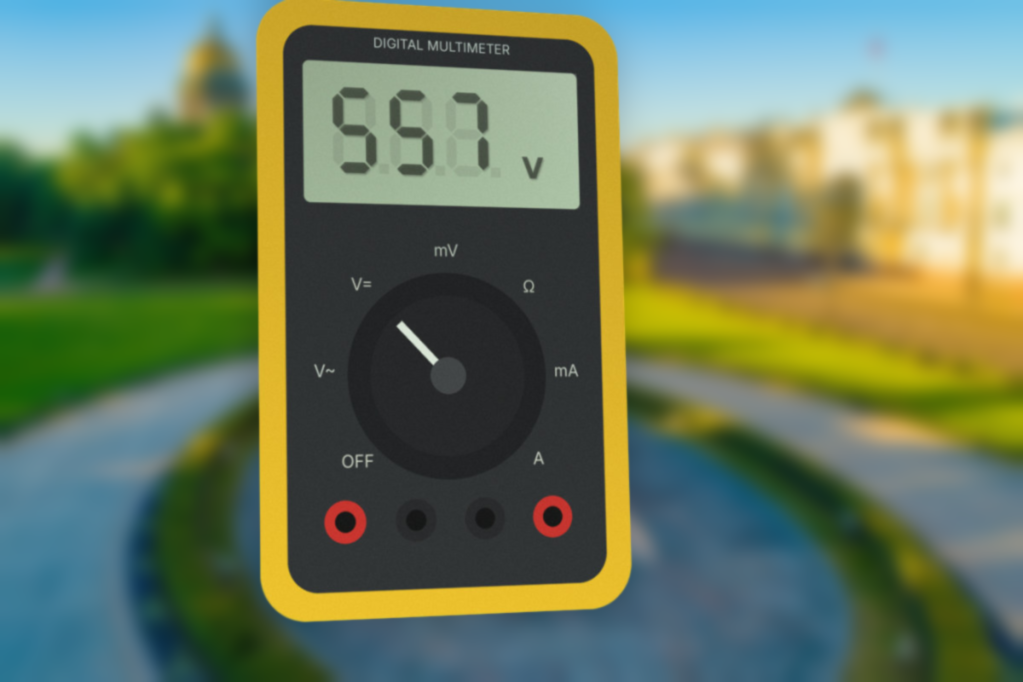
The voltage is 557 V
